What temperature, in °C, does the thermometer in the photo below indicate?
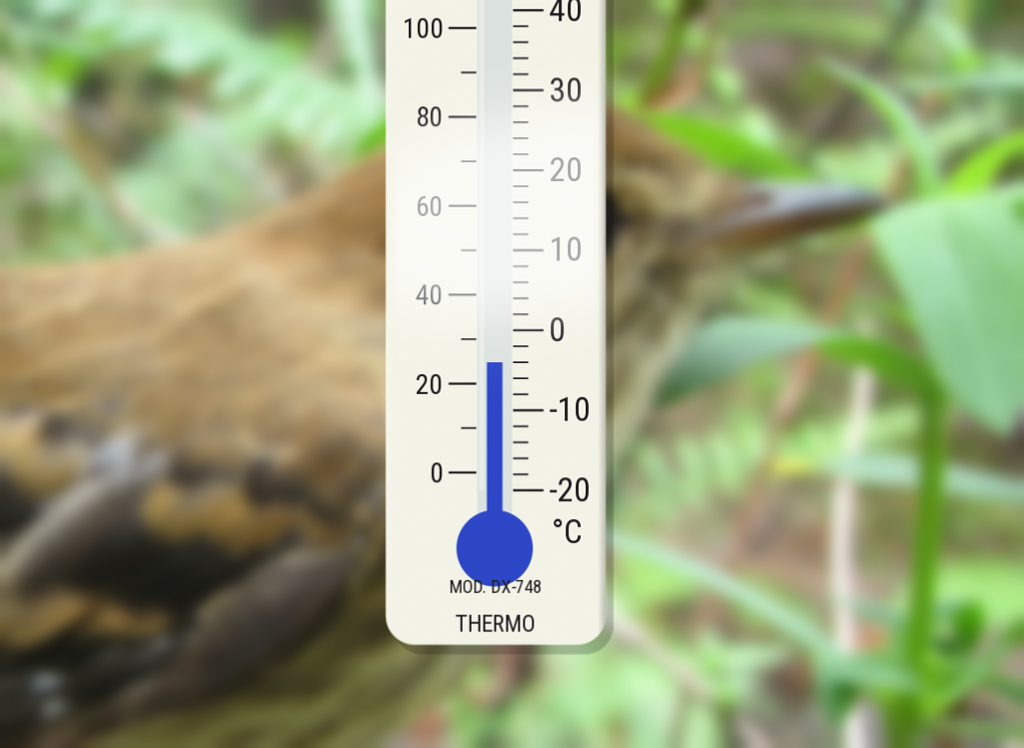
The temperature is -4 °C
